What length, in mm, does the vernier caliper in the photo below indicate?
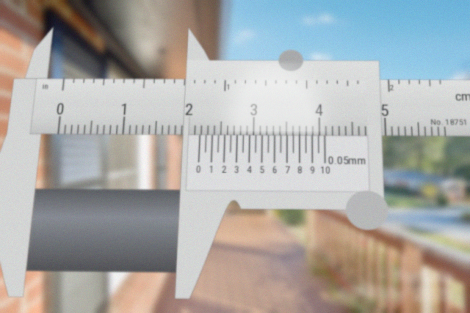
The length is 21.8 mm
